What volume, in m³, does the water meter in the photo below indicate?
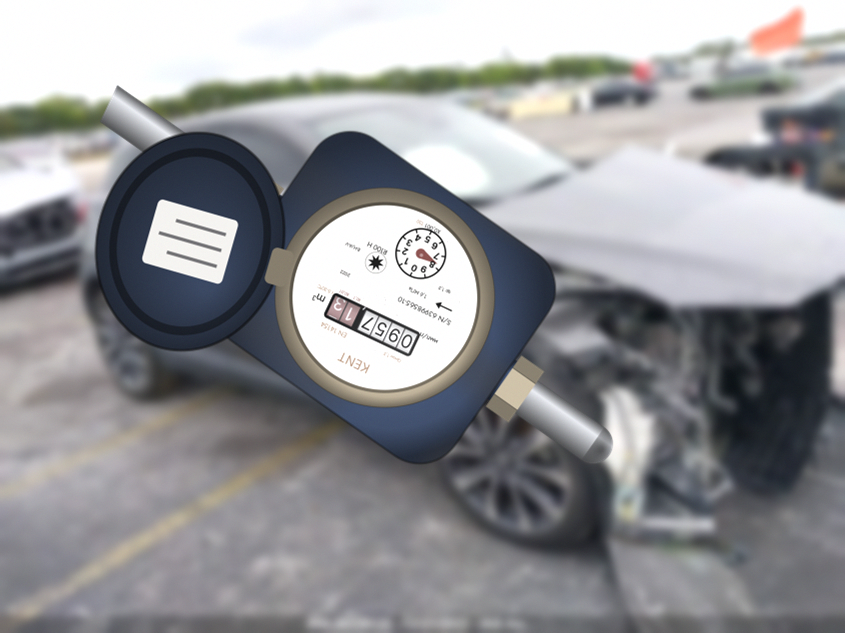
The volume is 957.127 m³
